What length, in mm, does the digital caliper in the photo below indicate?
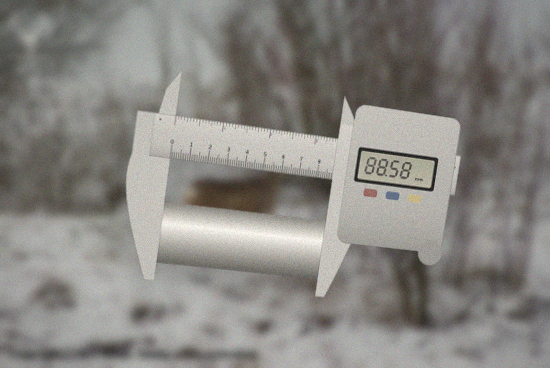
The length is 88.58 mm
